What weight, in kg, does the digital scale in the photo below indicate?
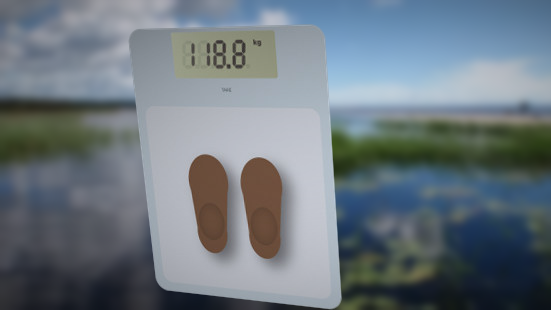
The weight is 118.8 kg
